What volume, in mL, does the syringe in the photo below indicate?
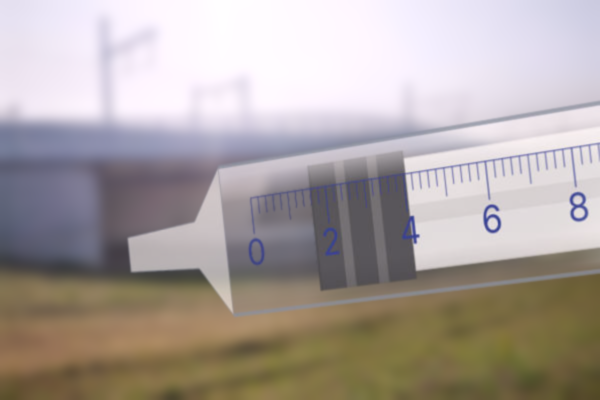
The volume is 1.6 mL
